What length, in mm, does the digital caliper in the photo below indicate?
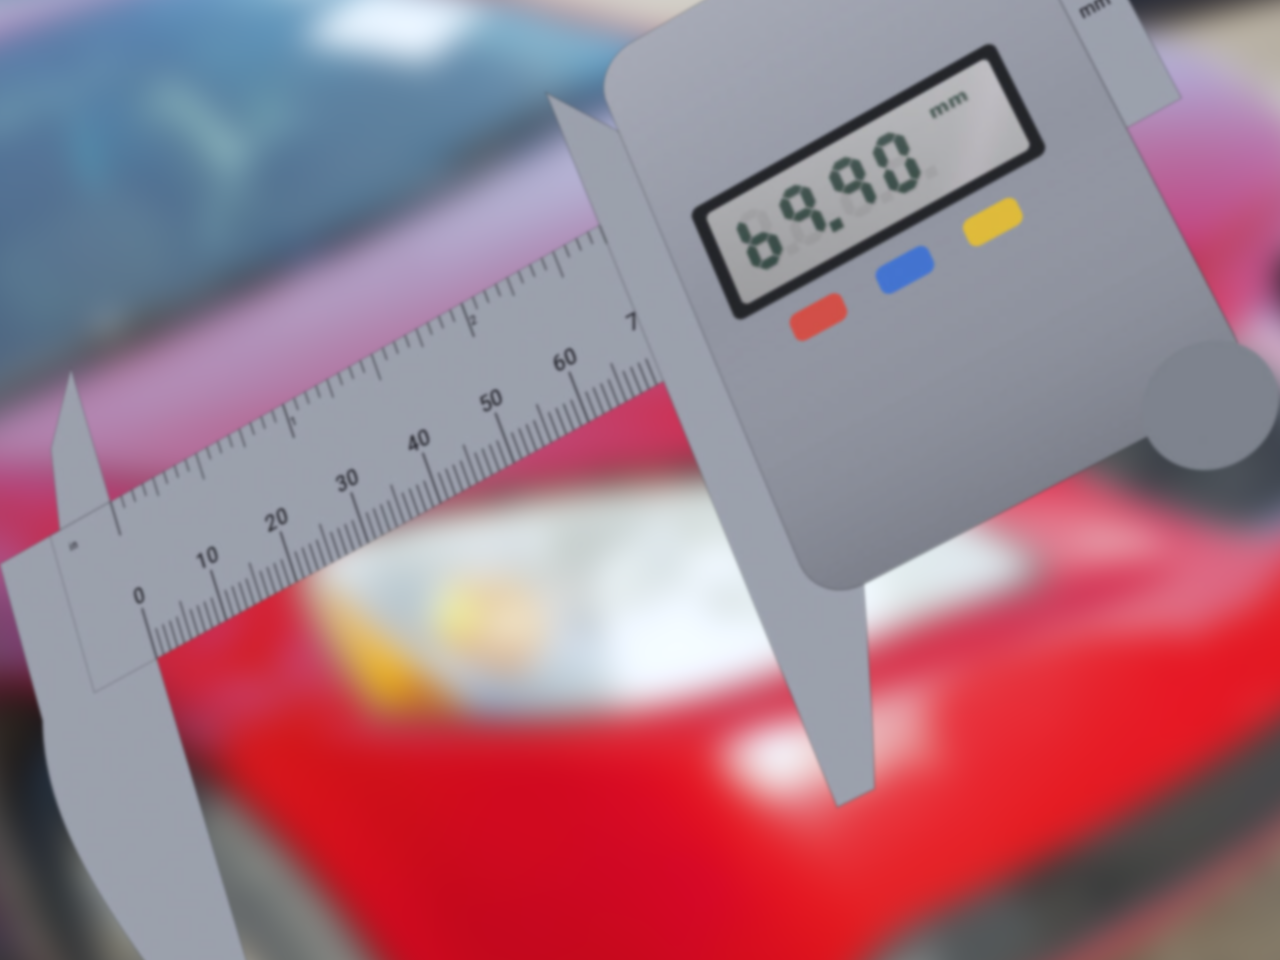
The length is 69.90 mm
